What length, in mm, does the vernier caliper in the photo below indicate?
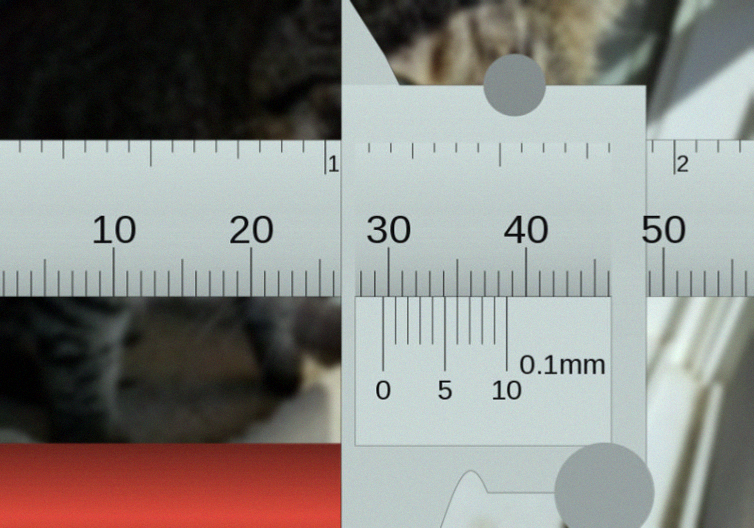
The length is 29.6 mm
